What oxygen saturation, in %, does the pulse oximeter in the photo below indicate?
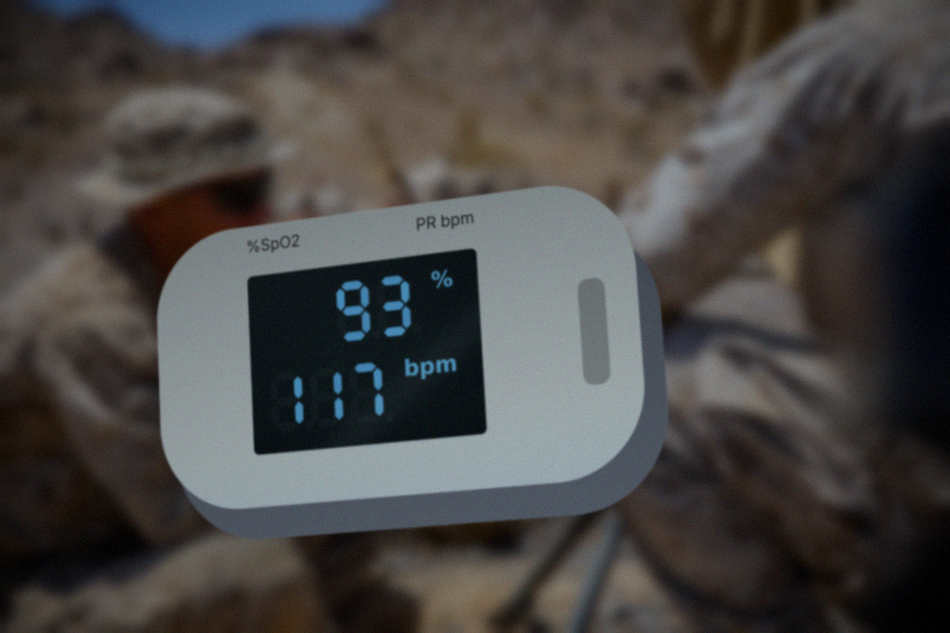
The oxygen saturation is 93 %
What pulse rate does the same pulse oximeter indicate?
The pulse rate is 117 bpm
